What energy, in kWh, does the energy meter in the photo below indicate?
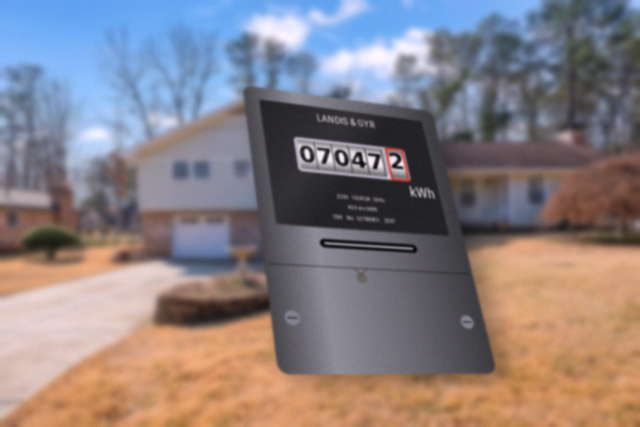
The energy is 7047.2 kWh
